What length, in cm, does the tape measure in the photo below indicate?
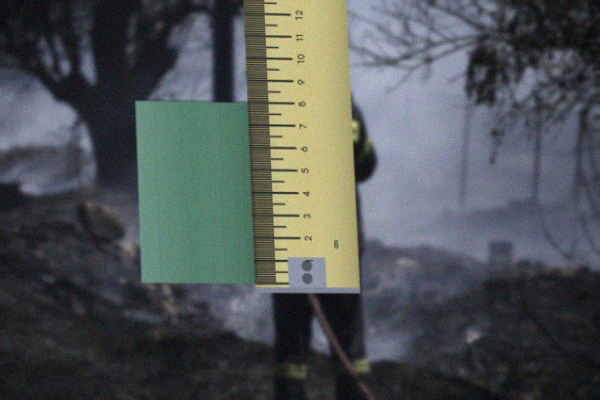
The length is 8 cm
